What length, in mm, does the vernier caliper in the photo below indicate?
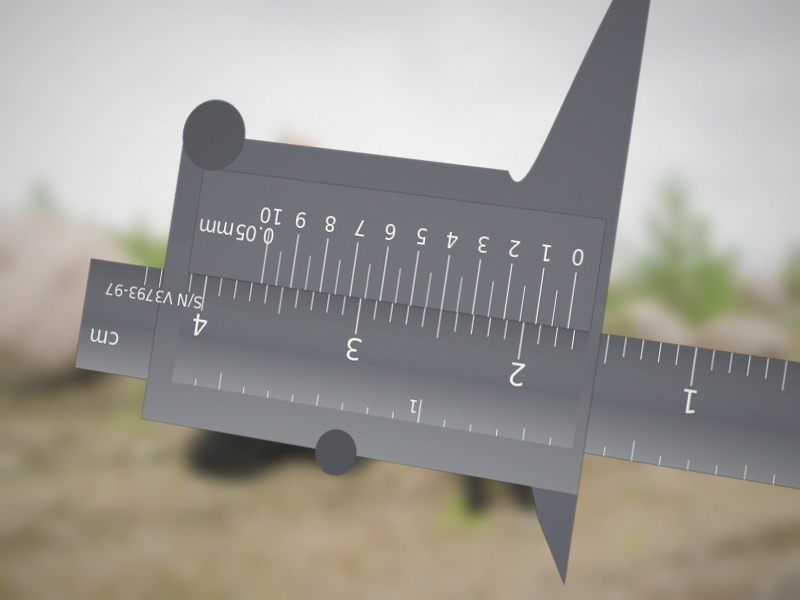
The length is 17.4 mm
